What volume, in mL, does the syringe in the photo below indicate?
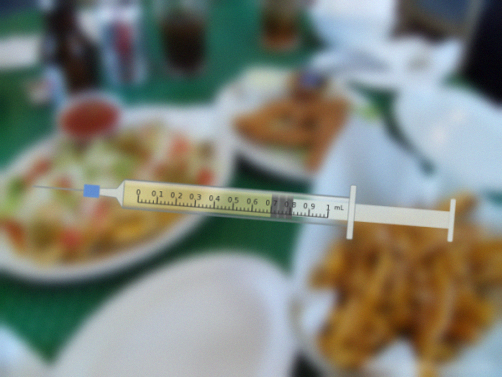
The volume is 0.7 mL
